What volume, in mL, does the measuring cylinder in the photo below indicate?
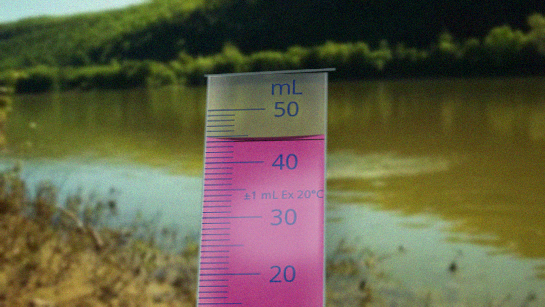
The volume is 44 mL
